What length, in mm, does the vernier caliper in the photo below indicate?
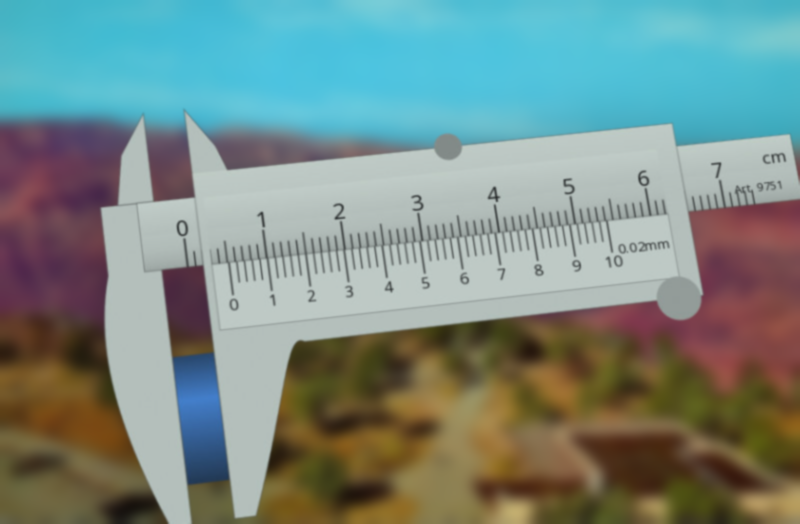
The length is 5.2 mm
